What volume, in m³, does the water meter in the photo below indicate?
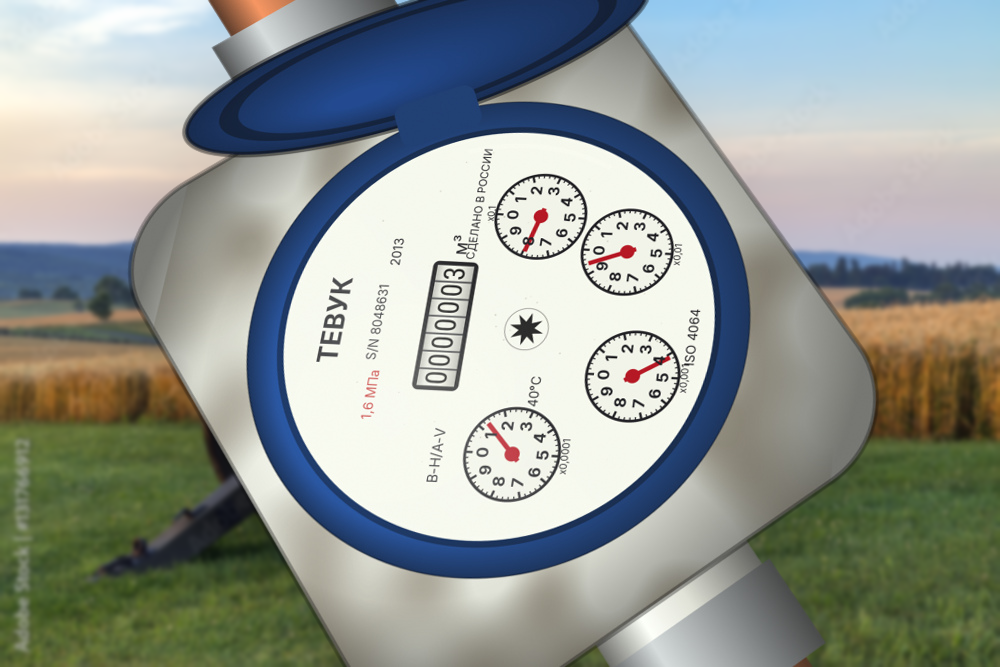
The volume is 3.7941 m³
